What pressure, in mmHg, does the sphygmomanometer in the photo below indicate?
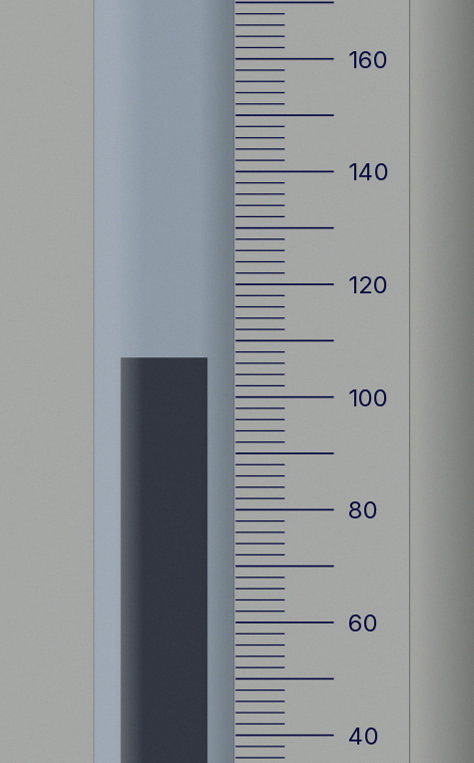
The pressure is 107 mmHg
